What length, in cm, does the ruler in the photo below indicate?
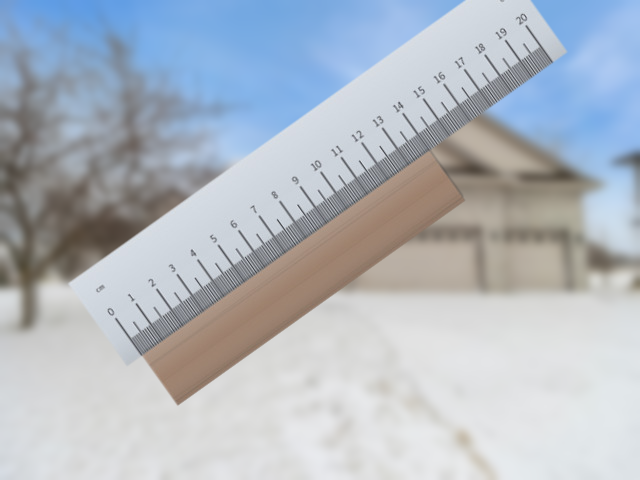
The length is 14 cm
